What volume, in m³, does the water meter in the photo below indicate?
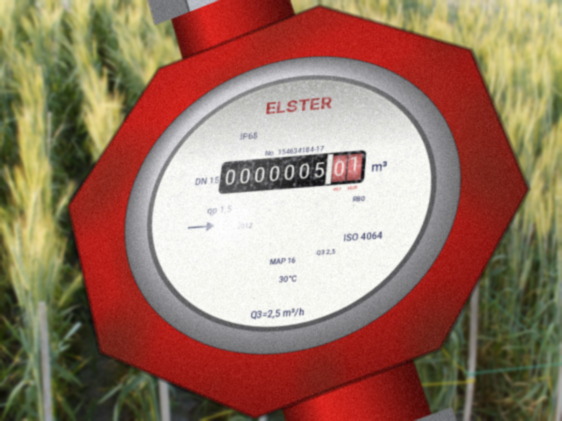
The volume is 5.01 m³
